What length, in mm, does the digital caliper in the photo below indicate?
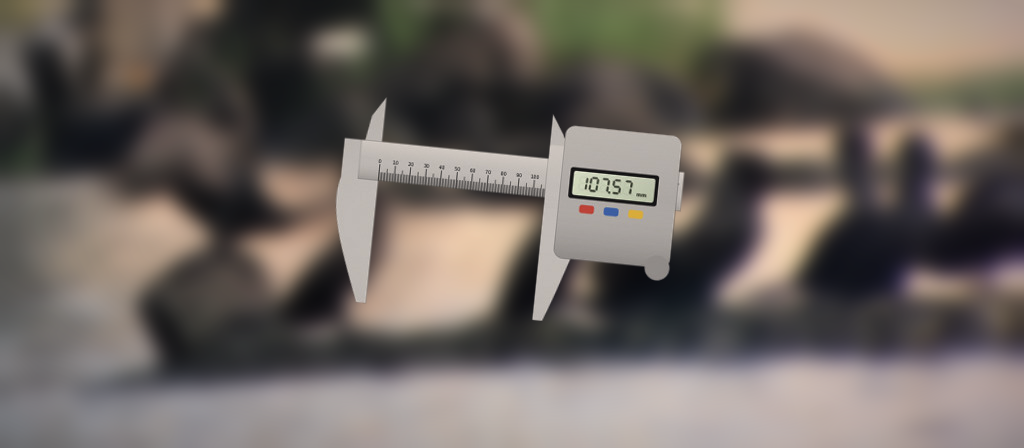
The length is 107.57 mm
